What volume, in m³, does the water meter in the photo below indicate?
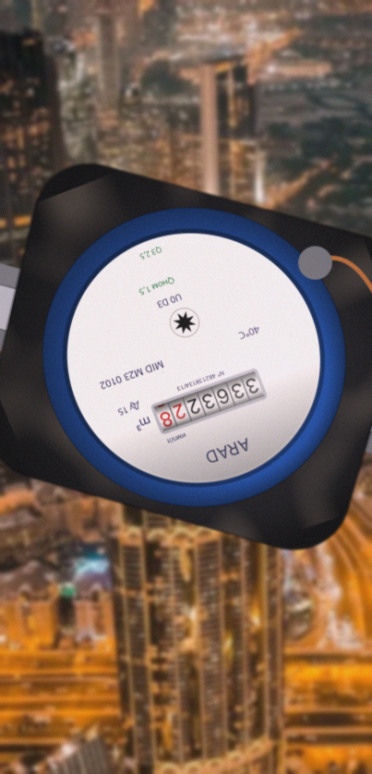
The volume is 33632.28 m³
